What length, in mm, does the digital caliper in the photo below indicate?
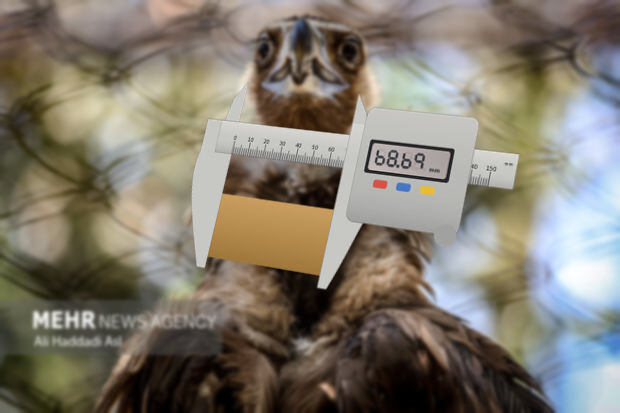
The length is 68.69 mm
